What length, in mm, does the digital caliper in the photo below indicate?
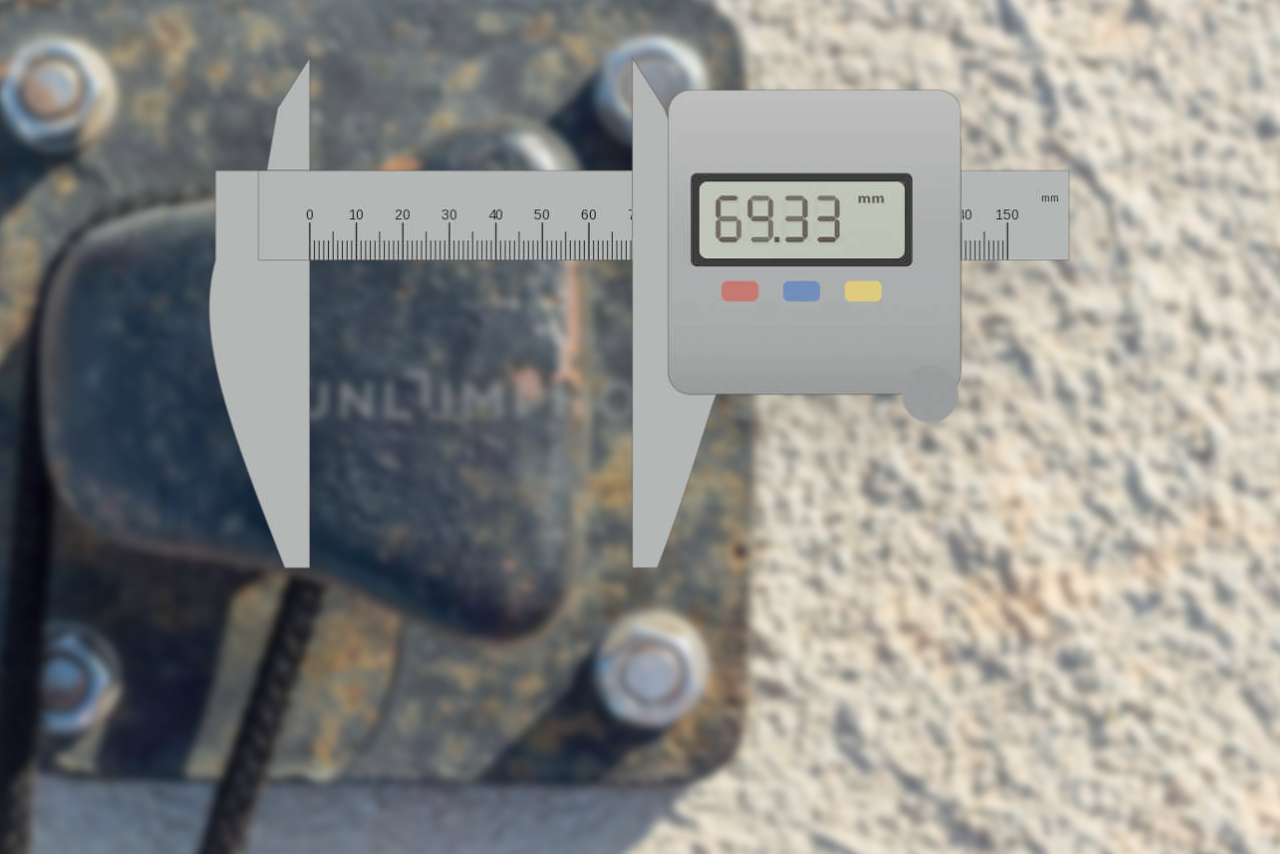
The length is 69.33 mm
